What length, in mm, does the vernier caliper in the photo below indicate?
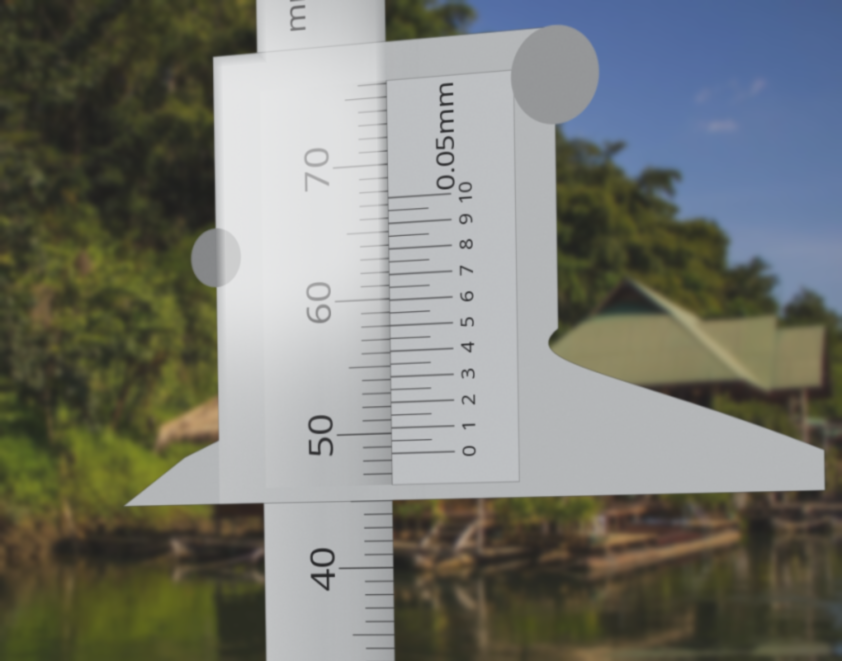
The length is 48.5 mm
